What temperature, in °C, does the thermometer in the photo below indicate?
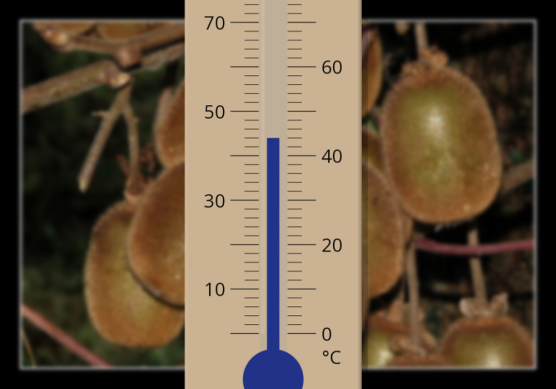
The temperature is 44 °C
